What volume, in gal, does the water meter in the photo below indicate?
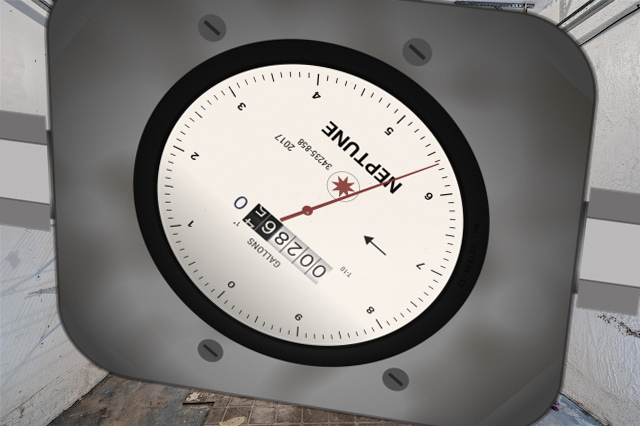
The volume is 28645.6 gal
